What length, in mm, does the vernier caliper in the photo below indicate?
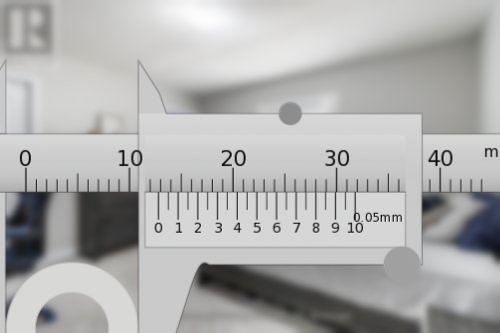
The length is 12.8 mm
